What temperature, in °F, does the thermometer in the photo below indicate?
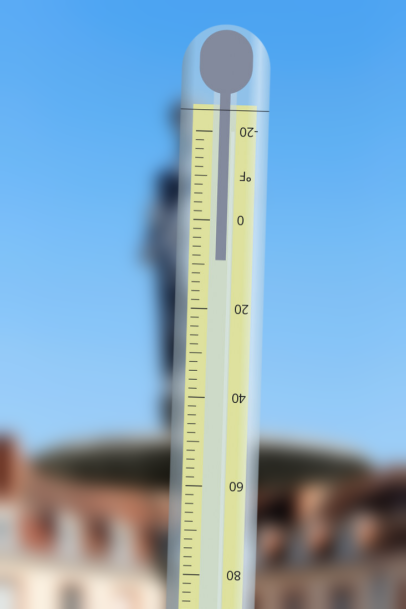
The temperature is 9 °F
